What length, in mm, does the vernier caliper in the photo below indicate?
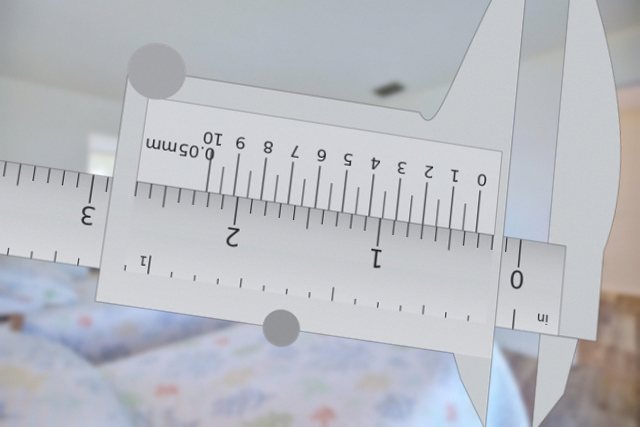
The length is 3.2 mm
